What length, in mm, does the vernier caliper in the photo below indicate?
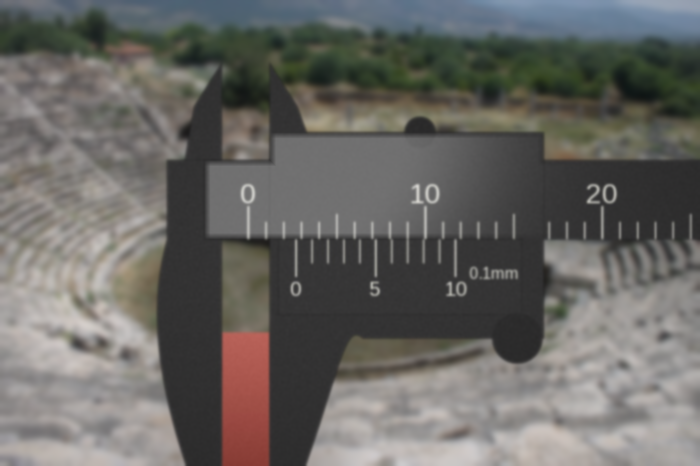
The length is 2.7 mm
